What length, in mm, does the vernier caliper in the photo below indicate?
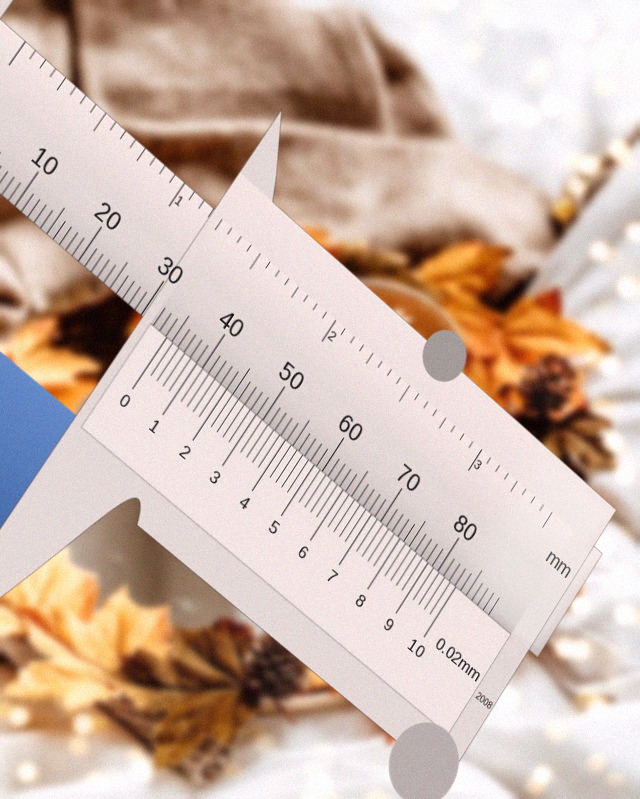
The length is 34.2 mm
